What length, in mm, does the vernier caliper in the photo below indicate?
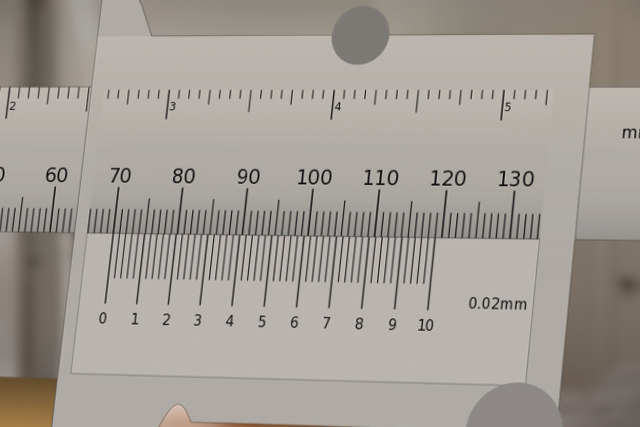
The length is 70.0 mm
